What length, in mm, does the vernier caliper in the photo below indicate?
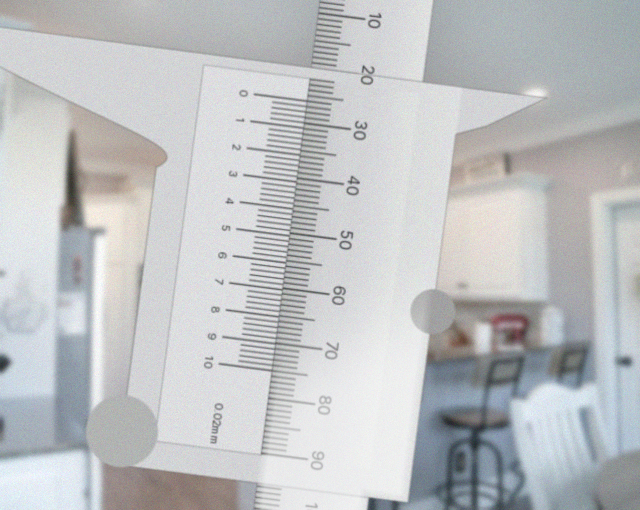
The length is 26.0 mm
